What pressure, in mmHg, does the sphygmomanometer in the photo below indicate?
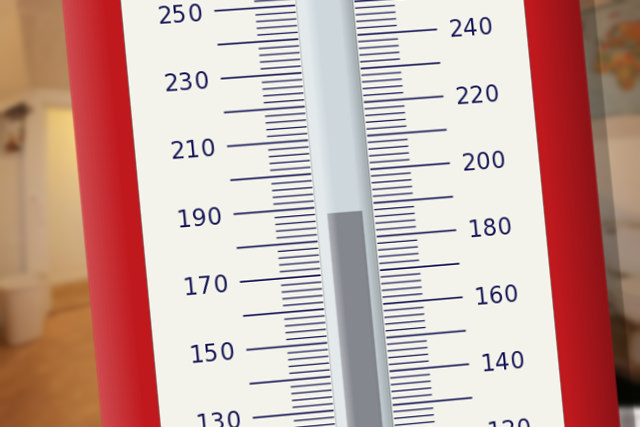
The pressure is 188 mmHg
